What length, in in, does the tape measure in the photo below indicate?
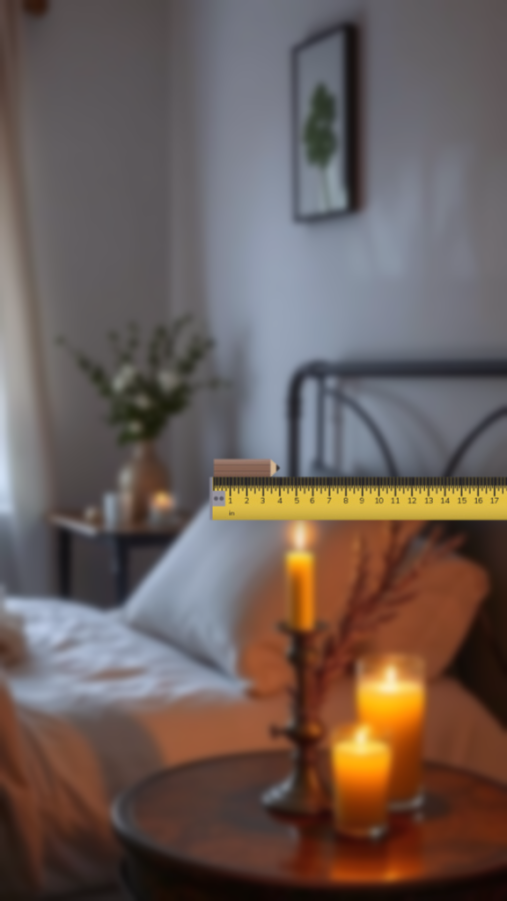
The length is 4 in
